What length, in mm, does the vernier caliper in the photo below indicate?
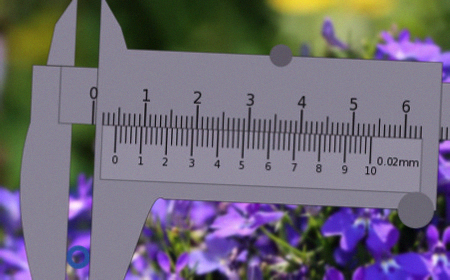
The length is 4.5 mm
